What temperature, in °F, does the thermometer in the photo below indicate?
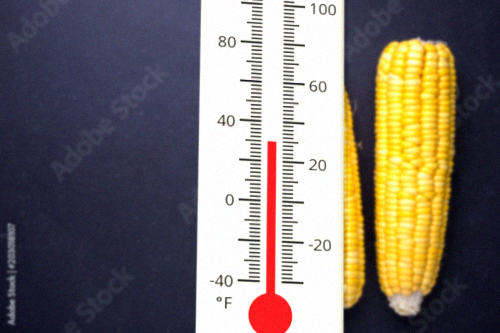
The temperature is 30 °F
